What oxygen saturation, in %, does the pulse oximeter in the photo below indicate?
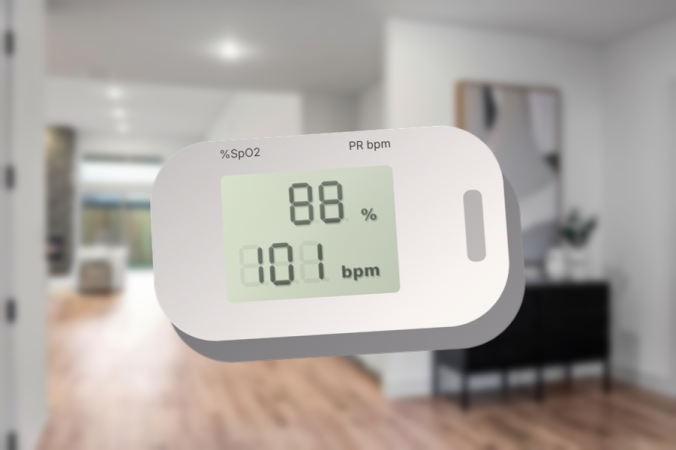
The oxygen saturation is 88 %
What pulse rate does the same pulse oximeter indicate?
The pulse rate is 101 bpm
